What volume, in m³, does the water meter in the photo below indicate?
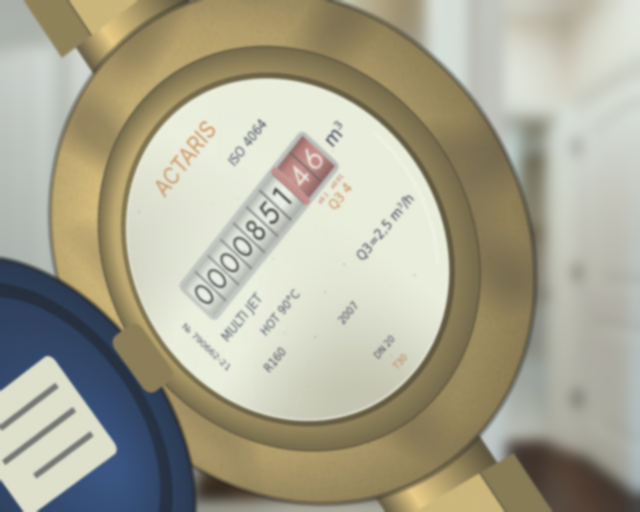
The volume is 851.46 m³
